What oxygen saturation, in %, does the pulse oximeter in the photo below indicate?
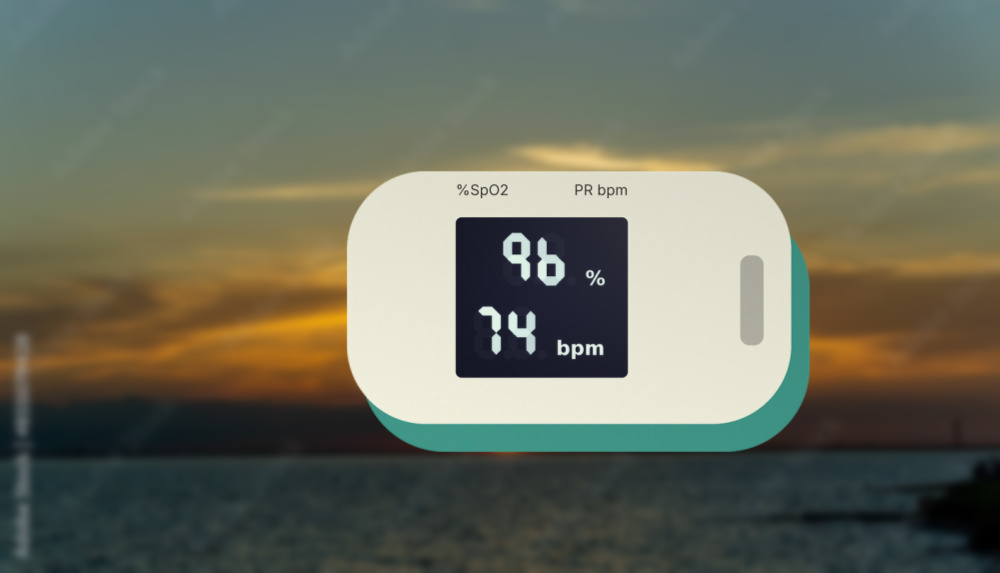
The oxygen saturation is 96 %
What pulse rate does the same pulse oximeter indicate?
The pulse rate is 74 bpm
